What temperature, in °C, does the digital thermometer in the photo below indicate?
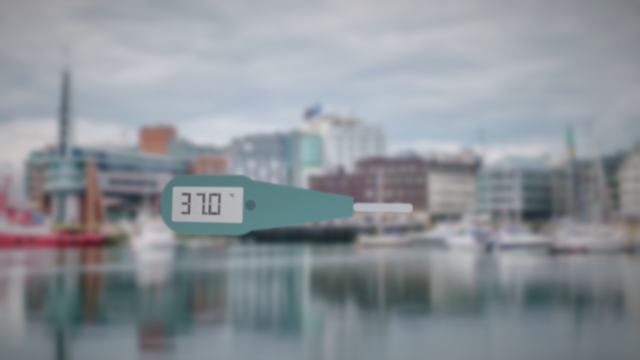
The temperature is 37.0 °C
